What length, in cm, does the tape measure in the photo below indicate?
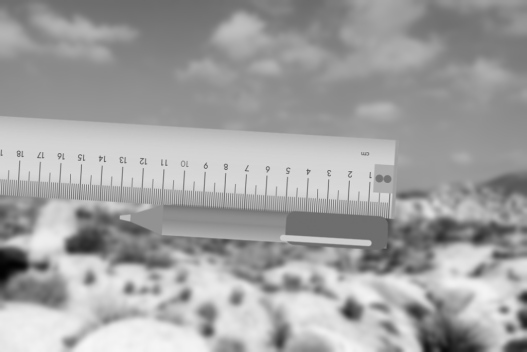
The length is 13 cm
